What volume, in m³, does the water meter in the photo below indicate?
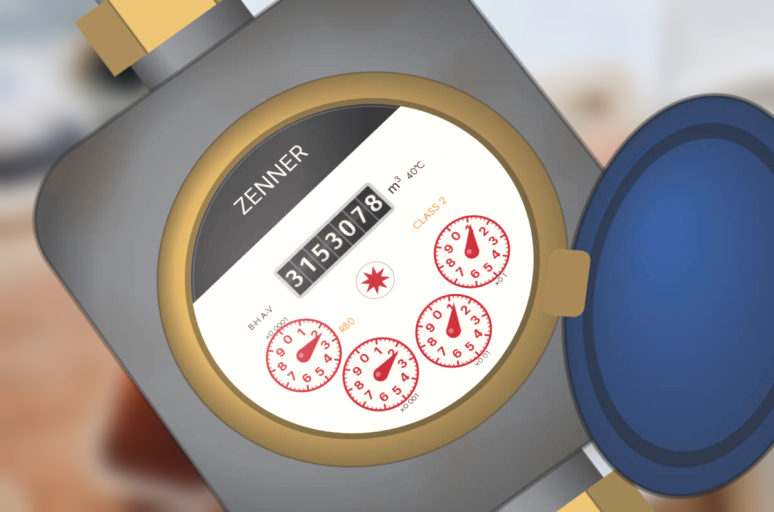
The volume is 3153078.1122 m³
